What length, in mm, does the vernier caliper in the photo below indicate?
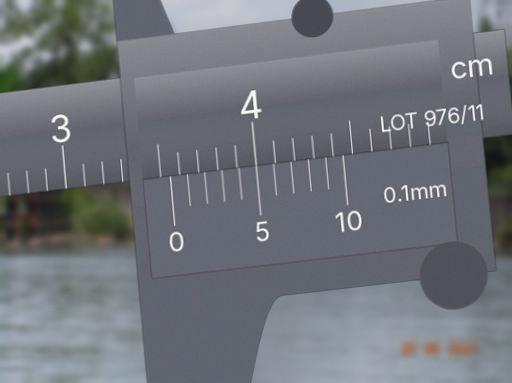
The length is 35.5 mm
